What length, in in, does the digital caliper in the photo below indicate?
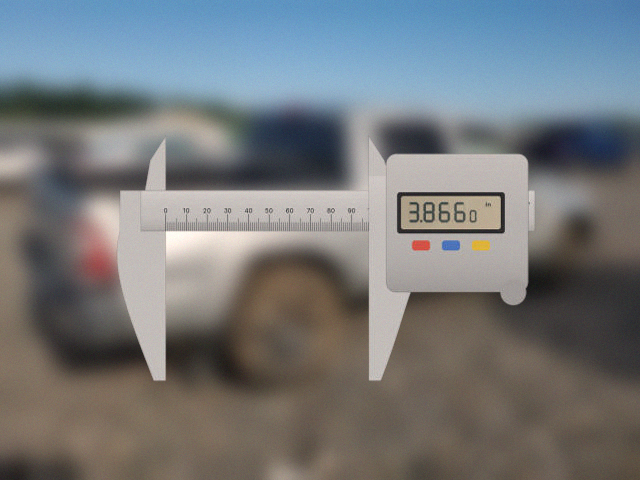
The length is 3.8660 in
